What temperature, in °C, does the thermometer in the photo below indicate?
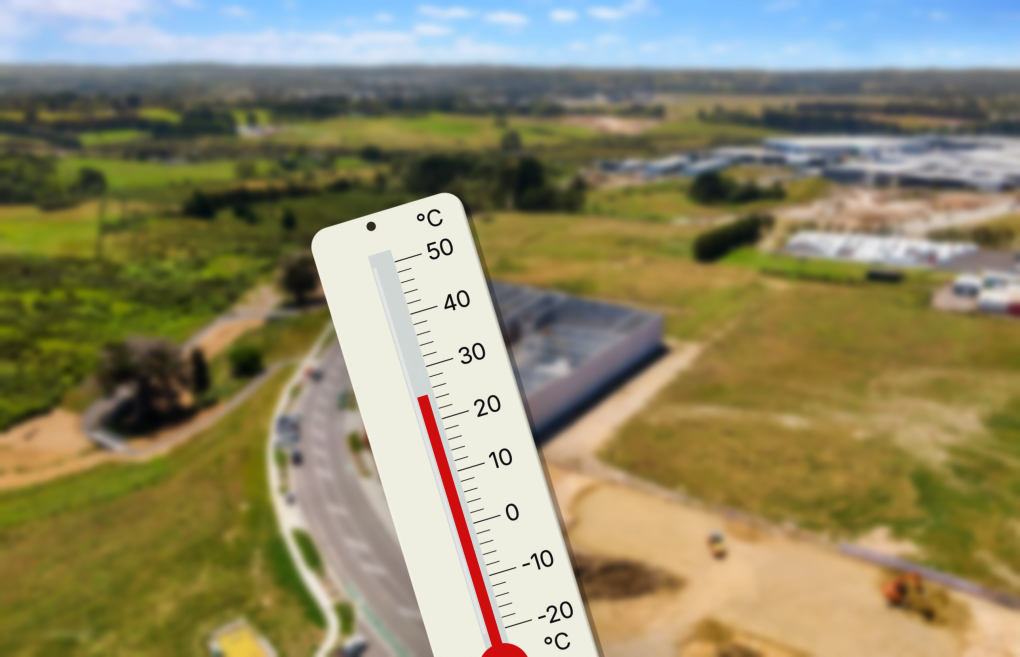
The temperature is 25 °C
